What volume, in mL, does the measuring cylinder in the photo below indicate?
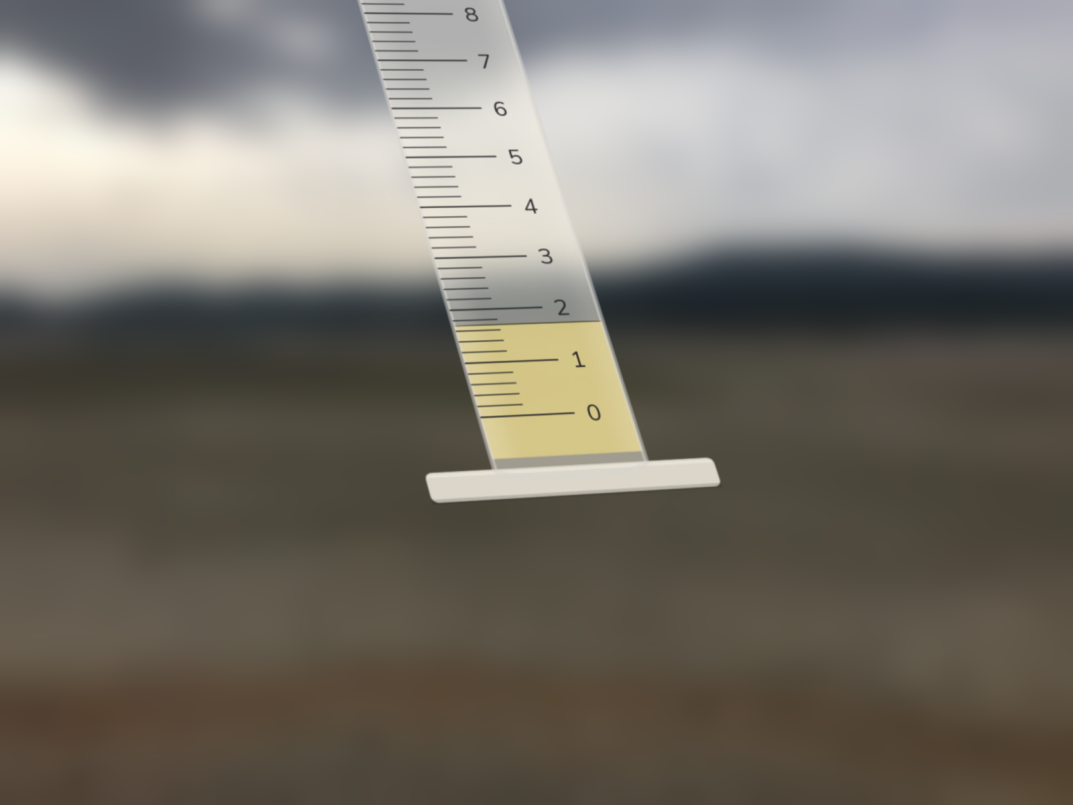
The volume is 1.7 mL
